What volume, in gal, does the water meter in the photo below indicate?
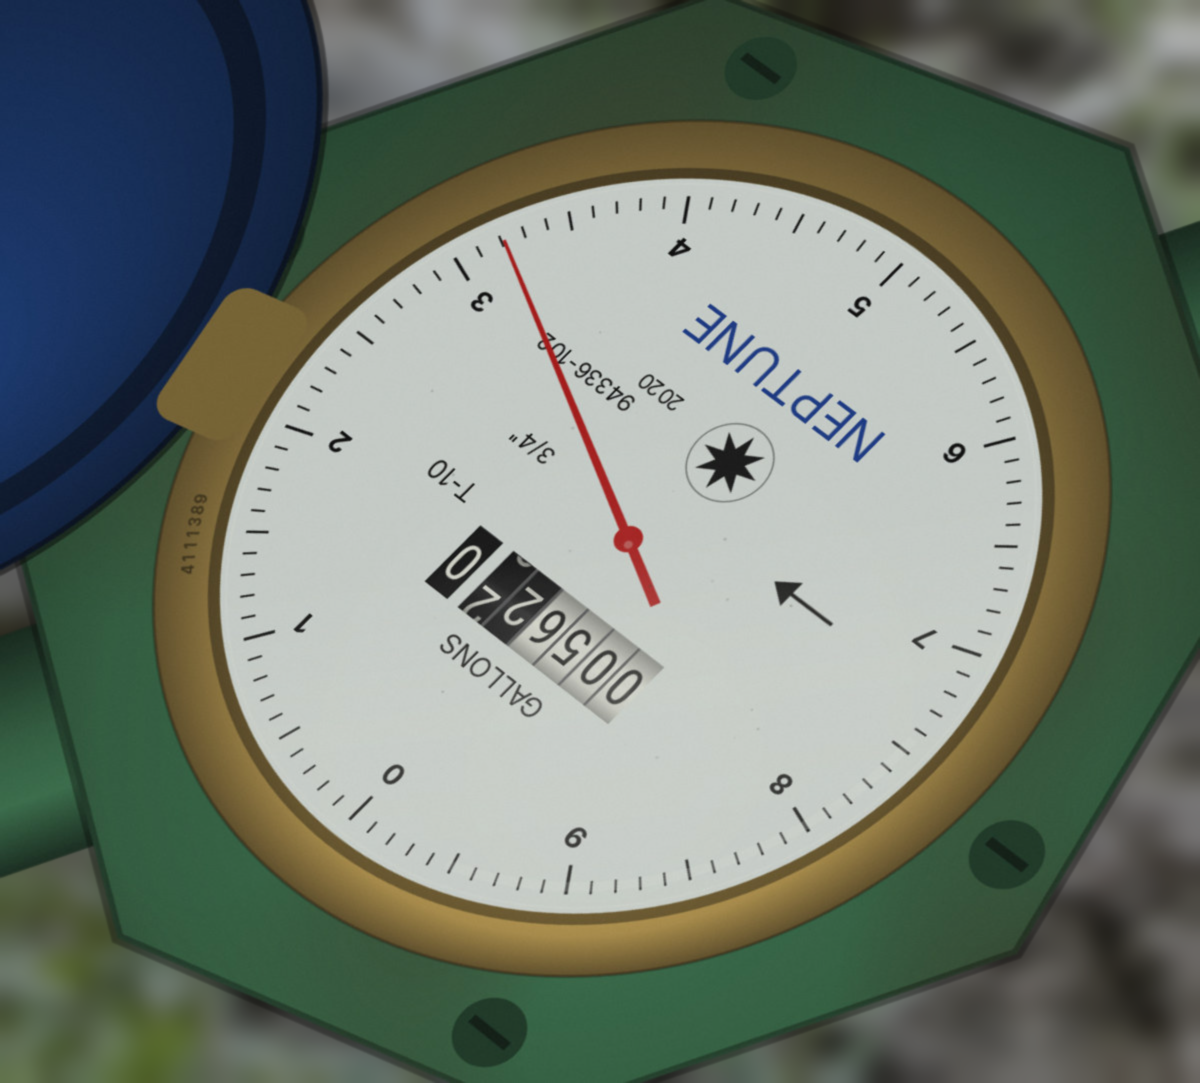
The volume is 56223.2 gal
